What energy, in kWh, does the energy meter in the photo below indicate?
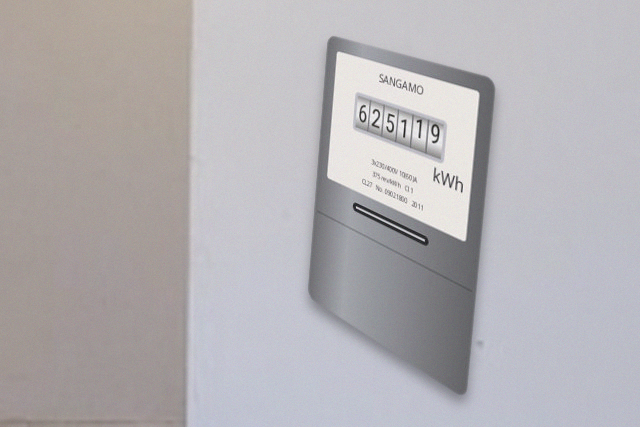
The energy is 625119 kWh
